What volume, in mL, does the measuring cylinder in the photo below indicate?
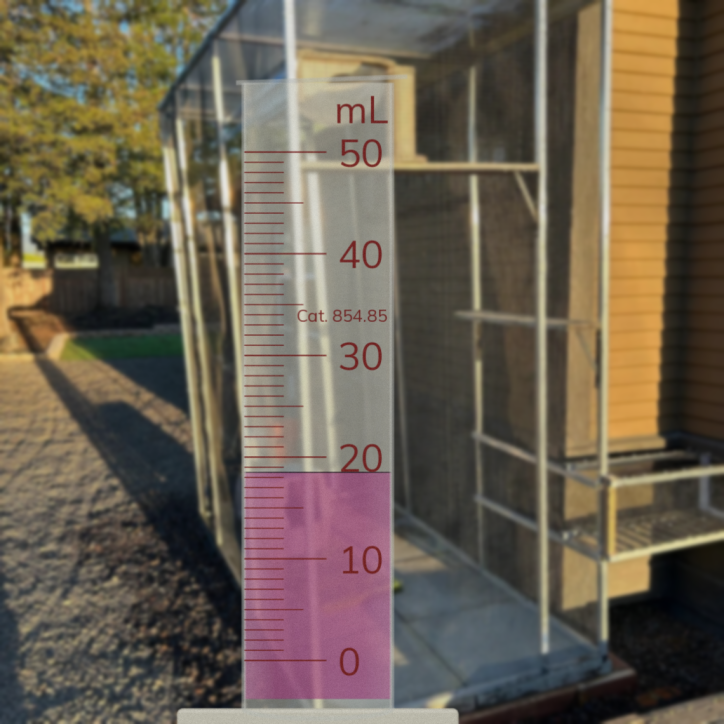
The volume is 18.5 mL
